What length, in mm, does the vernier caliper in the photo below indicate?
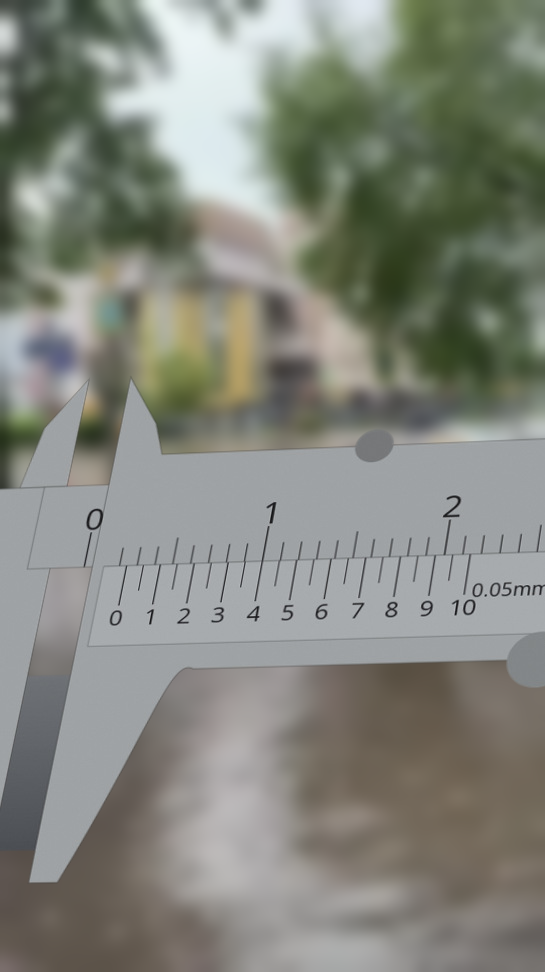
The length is 2.4 mm
